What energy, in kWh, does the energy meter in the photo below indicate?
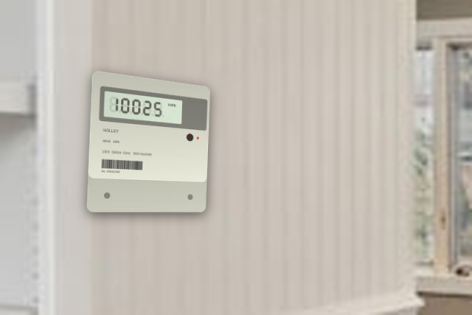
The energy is 10025 kWh
